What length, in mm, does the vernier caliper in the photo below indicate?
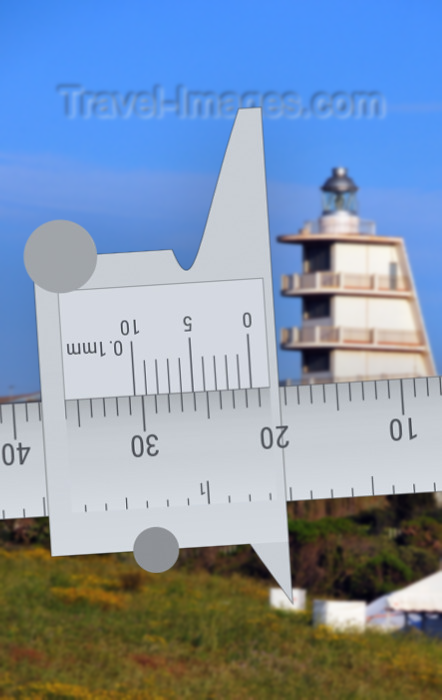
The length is 21.6 mm
